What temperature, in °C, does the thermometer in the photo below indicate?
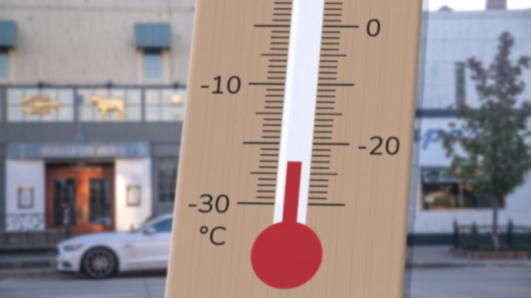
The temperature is -23 °C
